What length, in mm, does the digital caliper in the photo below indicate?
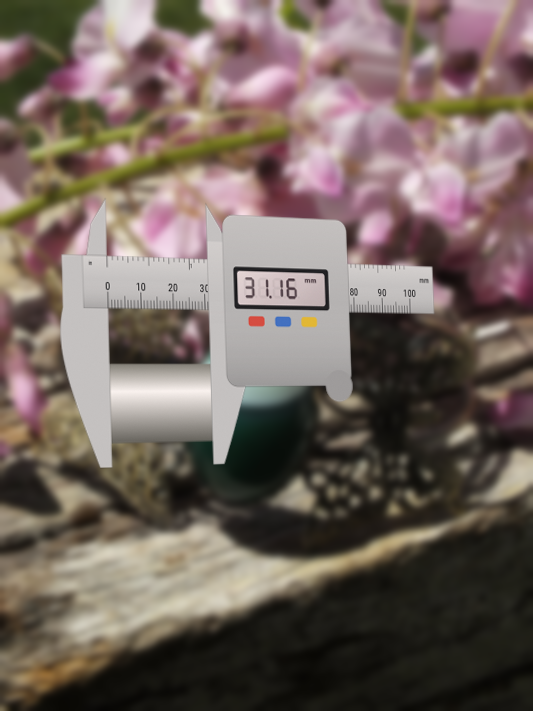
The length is 31.16 mm
